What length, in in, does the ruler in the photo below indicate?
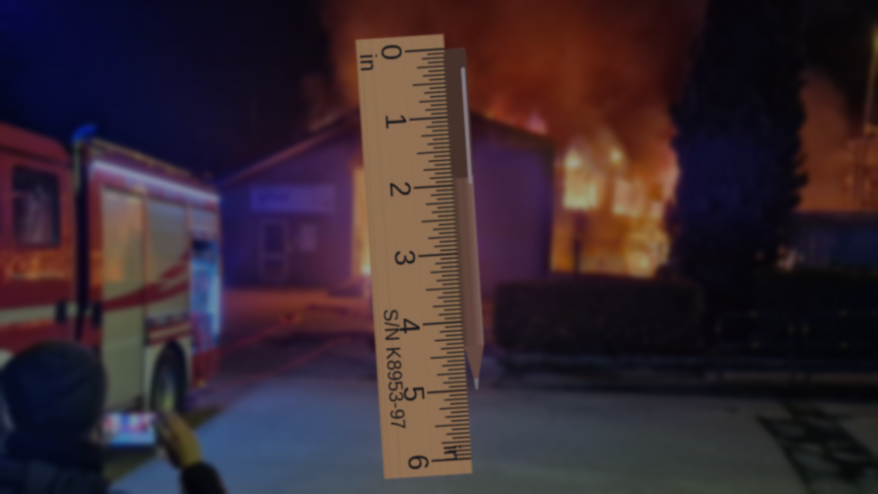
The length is 5 in
